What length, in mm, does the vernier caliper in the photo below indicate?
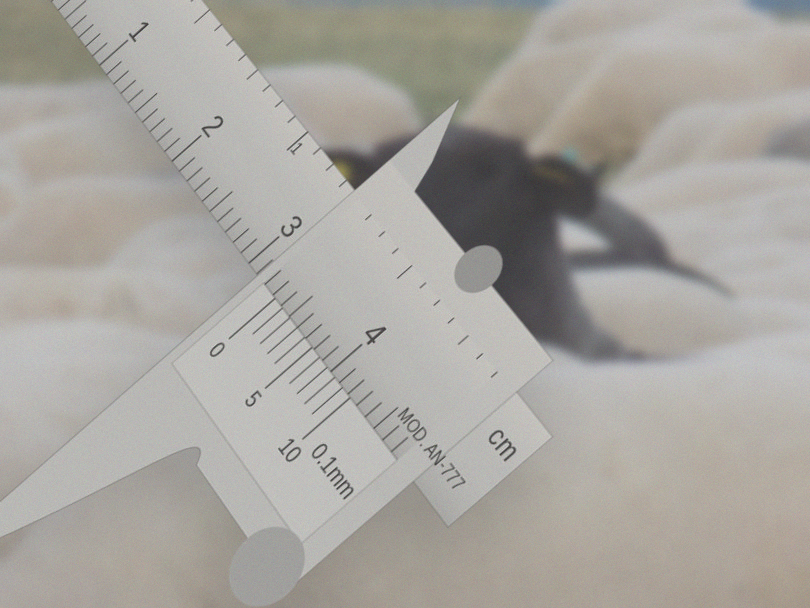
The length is 33.3 mm
